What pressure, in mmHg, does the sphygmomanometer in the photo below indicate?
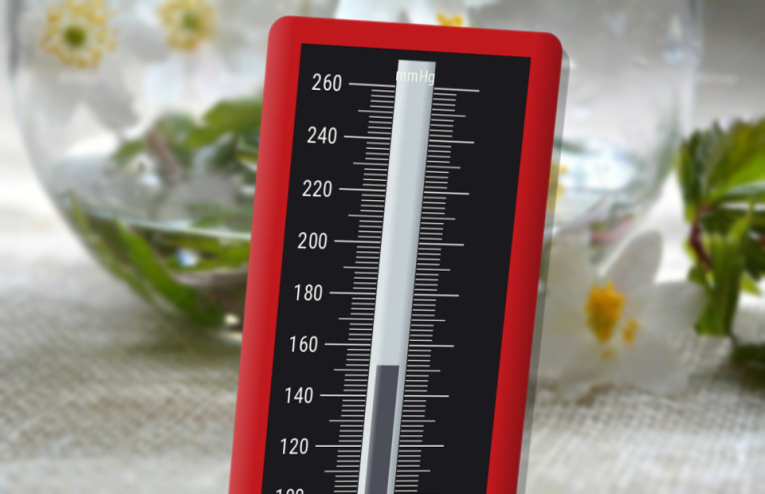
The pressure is 152 mmHg
